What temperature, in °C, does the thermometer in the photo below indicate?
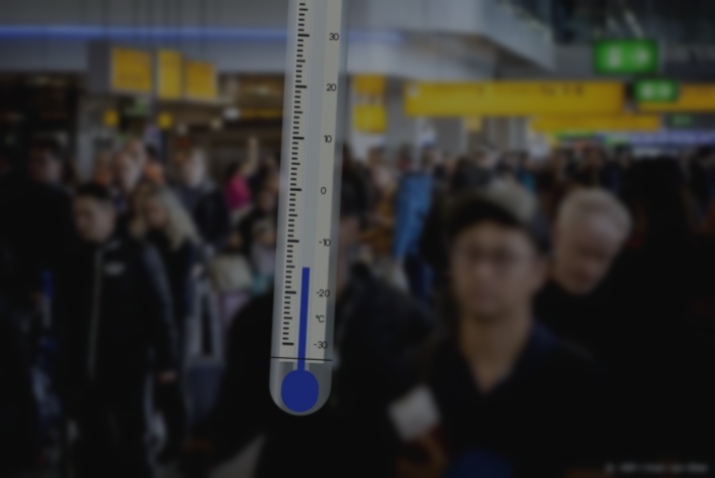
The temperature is -15 °C
